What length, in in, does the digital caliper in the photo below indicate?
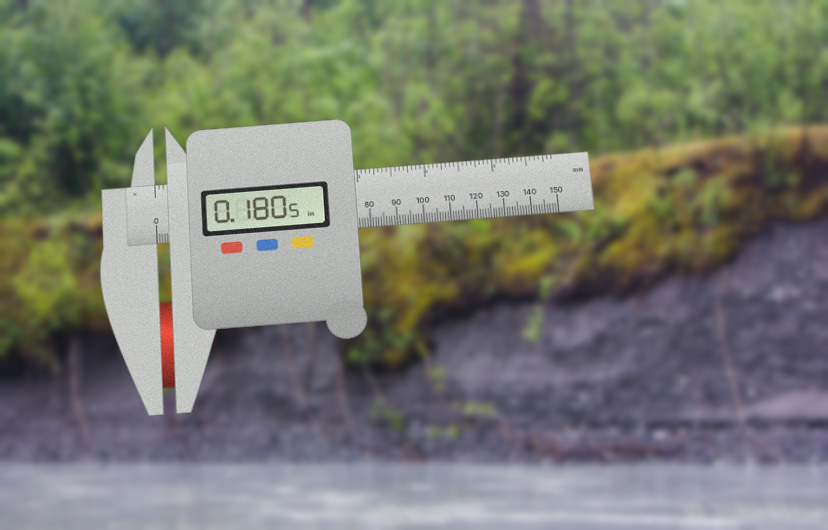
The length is 0.1805 in
